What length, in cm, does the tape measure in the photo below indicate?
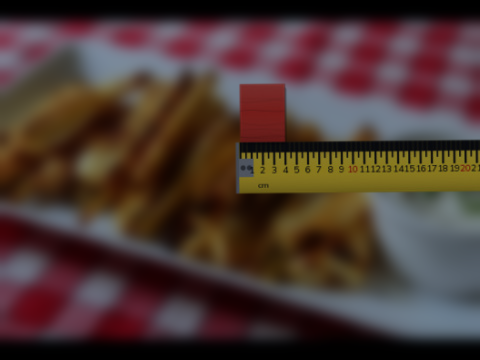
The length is 4 cm
